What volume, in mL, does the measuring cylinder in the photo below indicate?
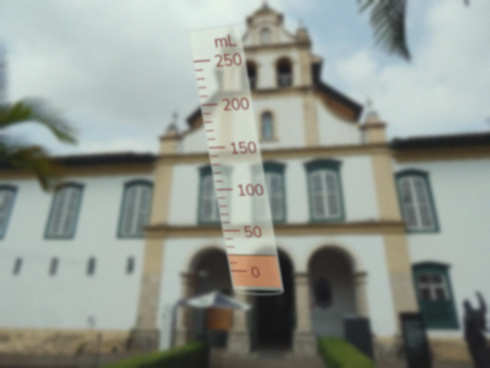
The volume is 20 mL
